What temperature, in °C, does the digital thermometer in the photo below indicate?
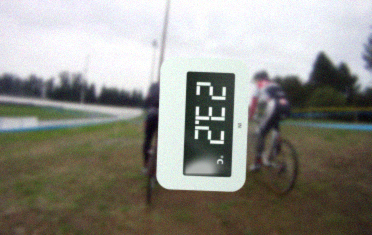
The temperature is 23.2 °C
